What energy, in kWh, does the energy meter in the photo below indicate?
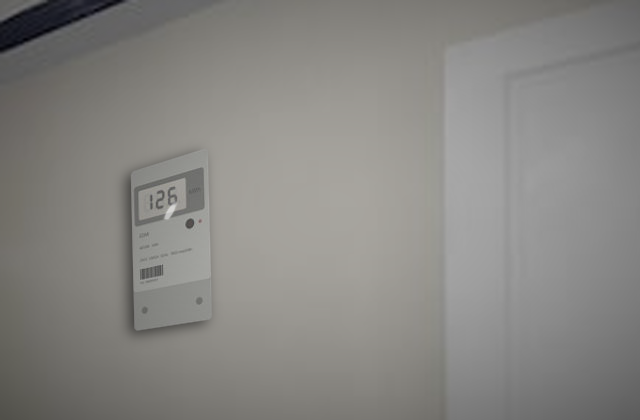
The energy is 126 kWh
